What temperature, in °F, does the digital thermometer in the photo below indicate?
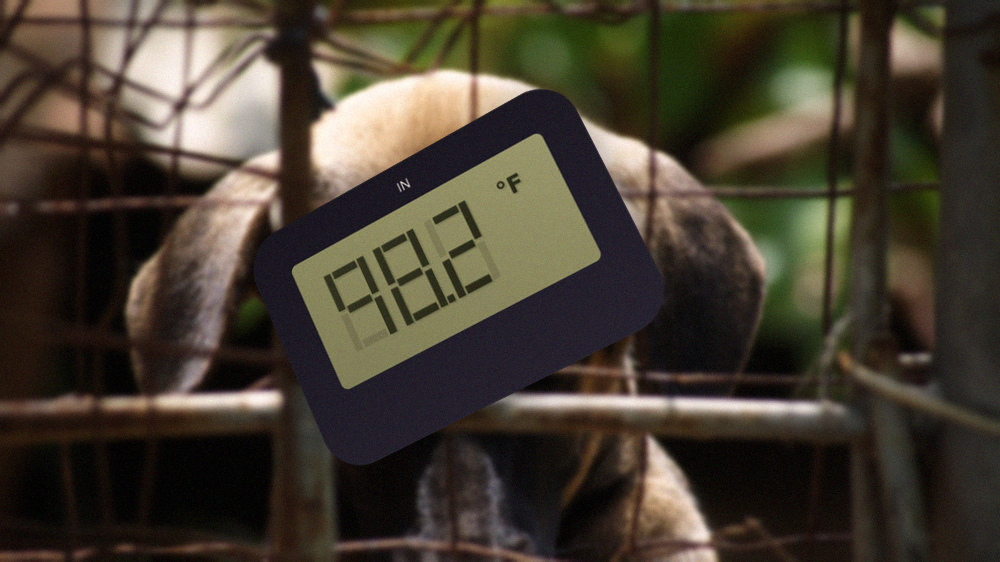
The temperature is 98.2 °F
